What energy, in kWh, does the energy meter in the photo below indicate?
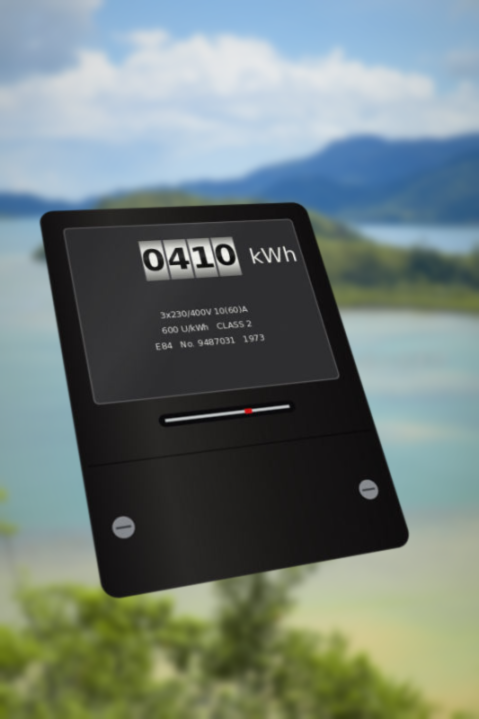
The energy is 410 kWh
